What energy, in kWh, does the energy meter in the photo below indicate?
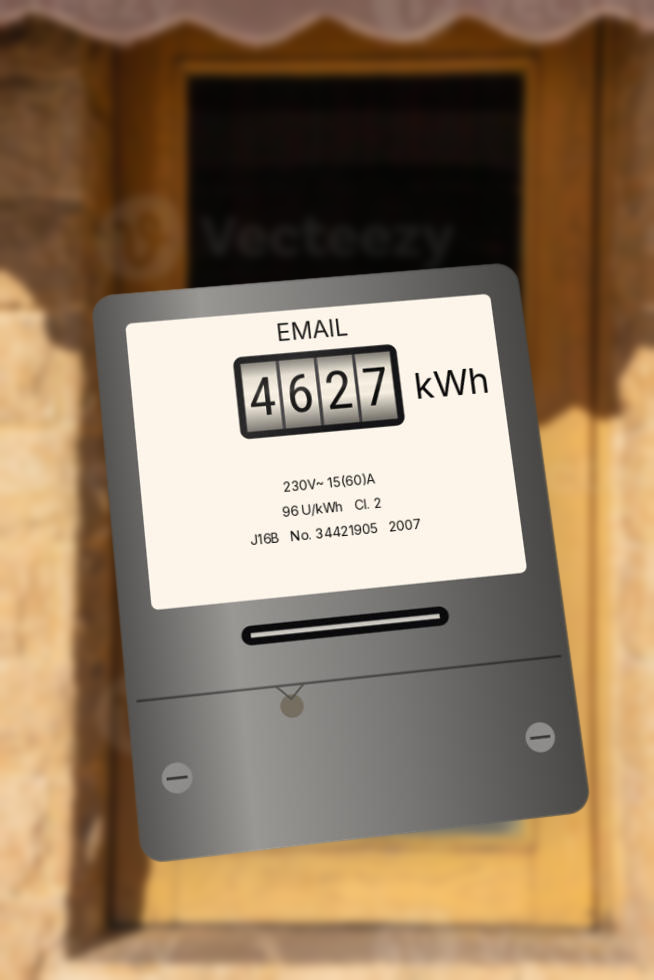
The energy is 4627 kWh
